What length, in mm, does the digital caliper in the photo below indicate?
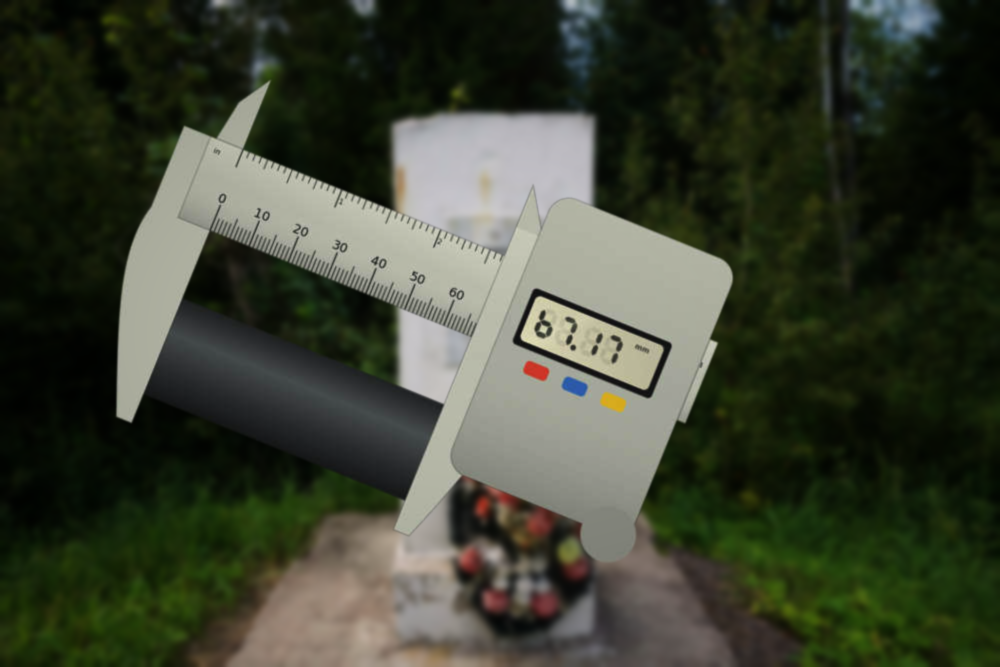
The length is 67.17 mm
